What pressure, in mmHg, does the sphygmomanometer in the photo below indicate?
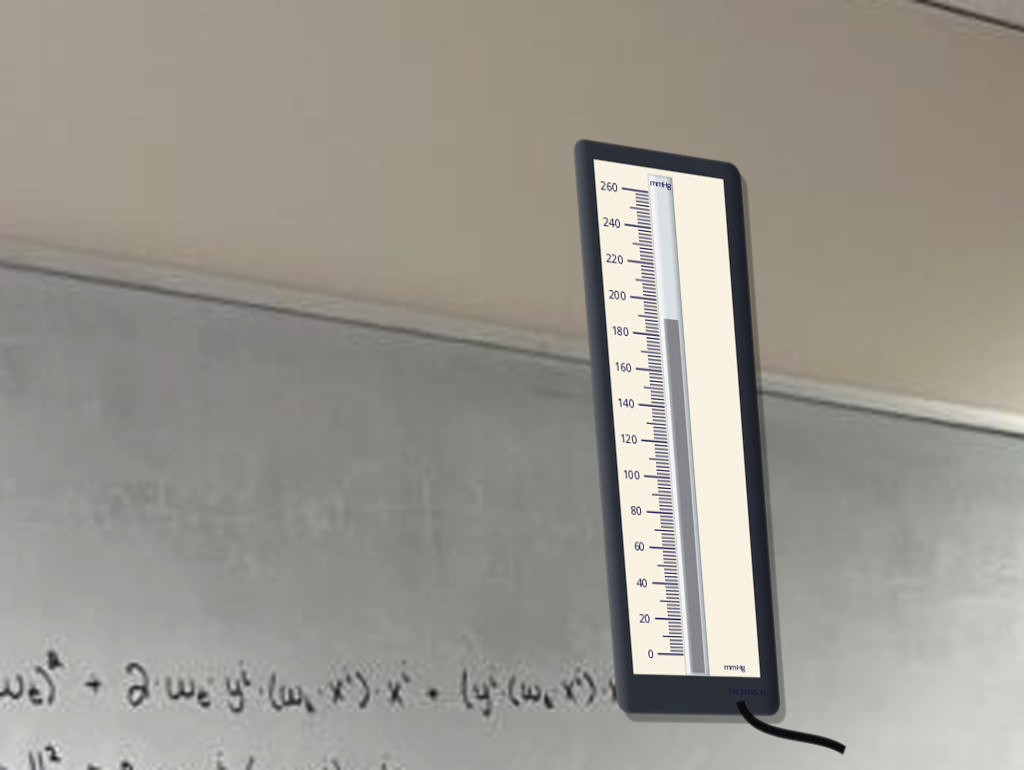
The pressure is 190 mmHg
